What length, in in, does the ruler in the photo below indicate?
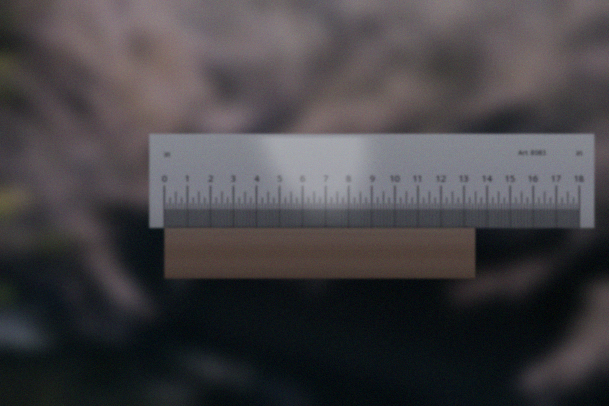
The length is 13.5 in
